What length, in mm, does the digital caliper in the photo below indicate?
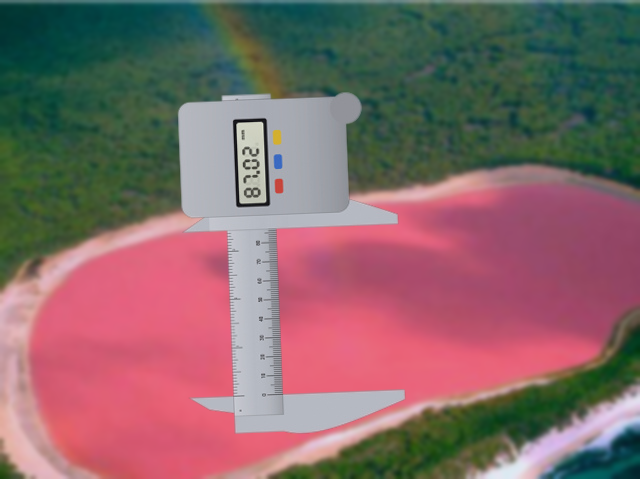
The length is 87.02 mm
